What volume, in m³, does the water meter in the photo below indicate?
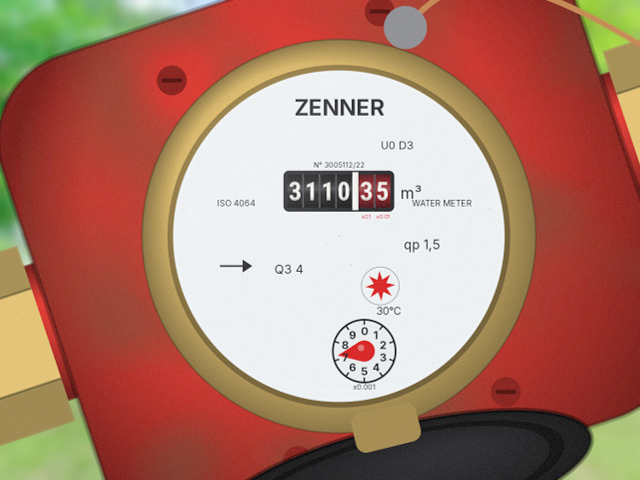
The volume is 3110.357 m³
